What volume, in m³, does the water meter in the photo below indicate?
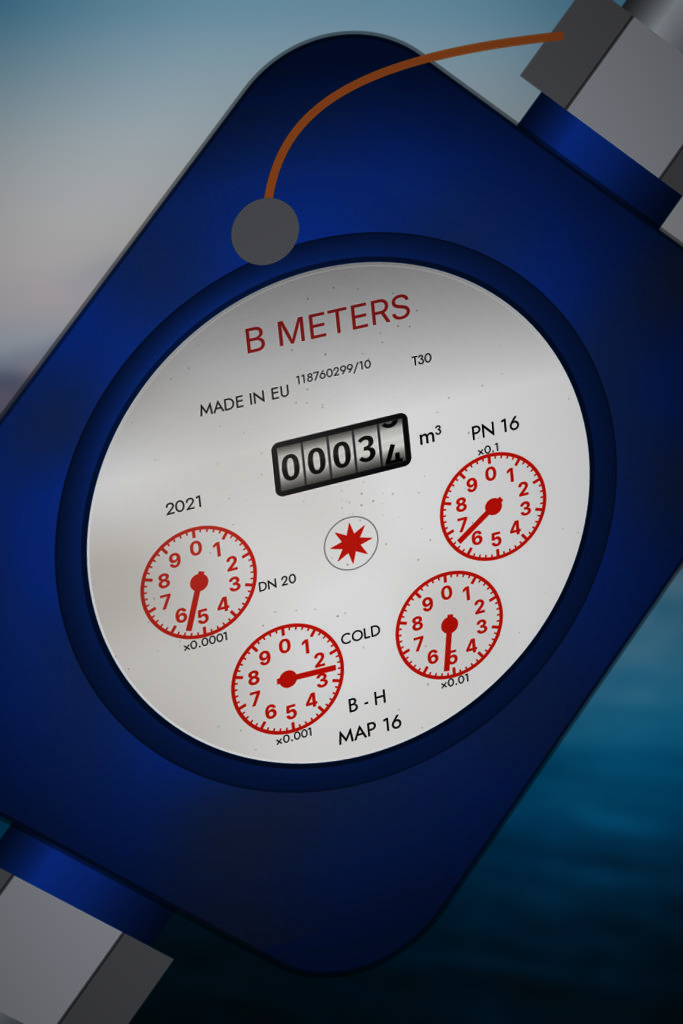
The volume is 33.6525 m³
